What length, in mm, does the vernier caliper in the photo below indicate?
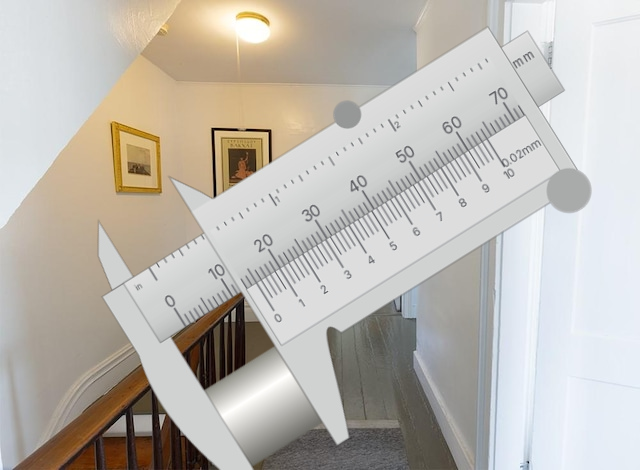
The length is 15.0 mm
